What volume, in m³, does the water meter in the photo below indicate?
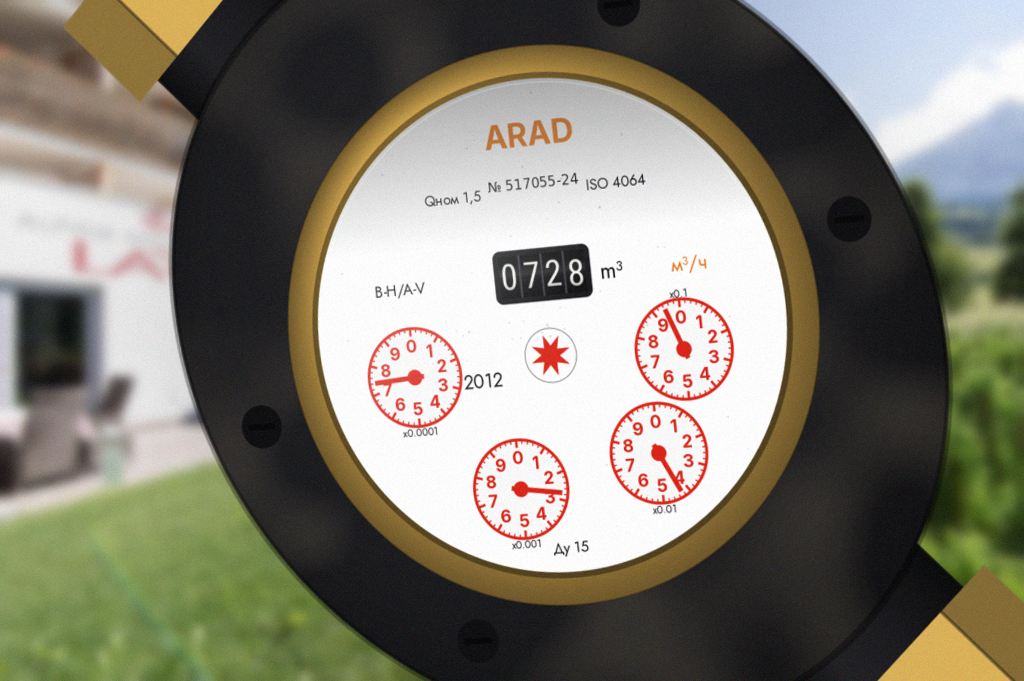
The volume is 727.9427 m³
